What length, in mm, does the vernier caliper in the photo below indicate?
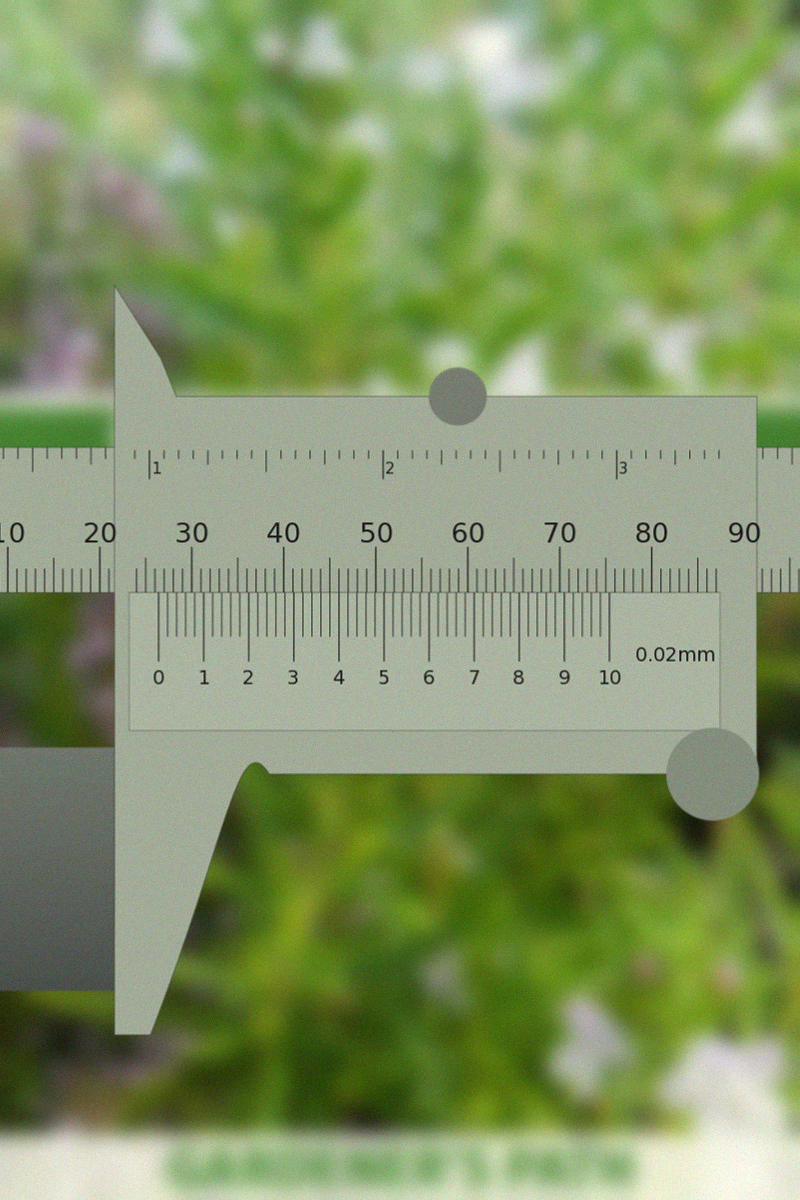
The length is 26.4 mm
